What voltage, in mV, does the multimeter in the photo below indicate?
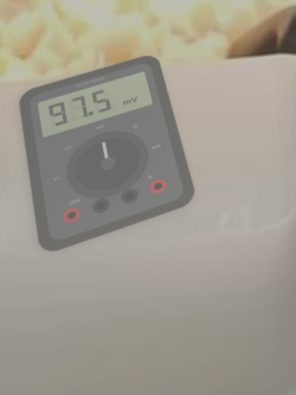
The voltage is 97.5 mV
